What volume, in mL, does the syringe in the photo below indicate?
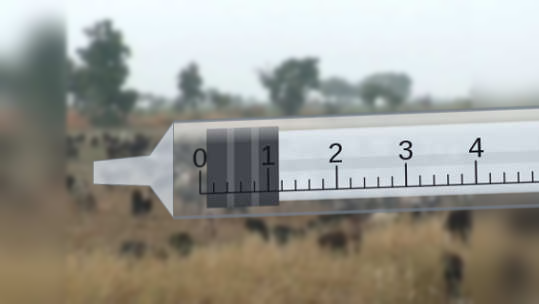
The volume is 0.1 mL
